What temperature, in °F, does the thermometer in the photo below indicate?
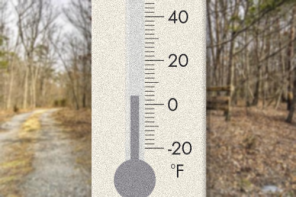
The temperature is 4 °F
